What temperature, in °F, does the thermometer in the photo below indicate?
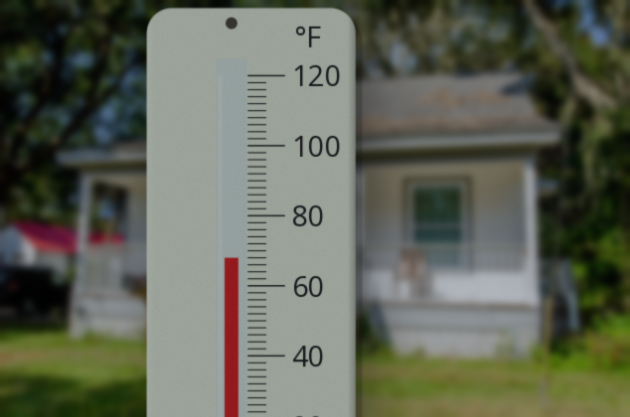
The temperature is 68 °F
